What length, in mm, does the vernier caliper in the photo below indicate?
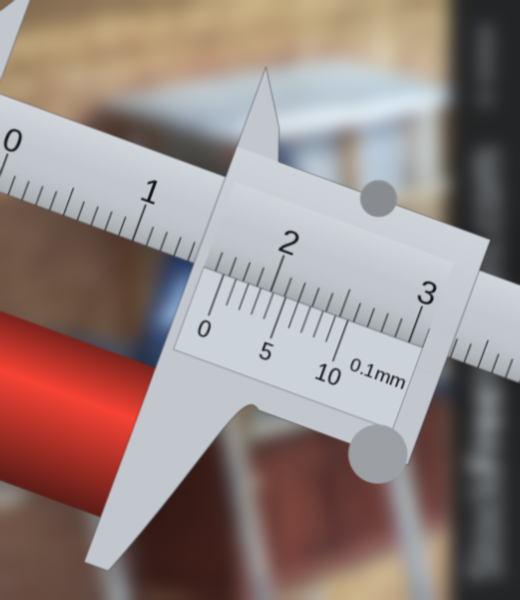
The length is 16.6 mm
